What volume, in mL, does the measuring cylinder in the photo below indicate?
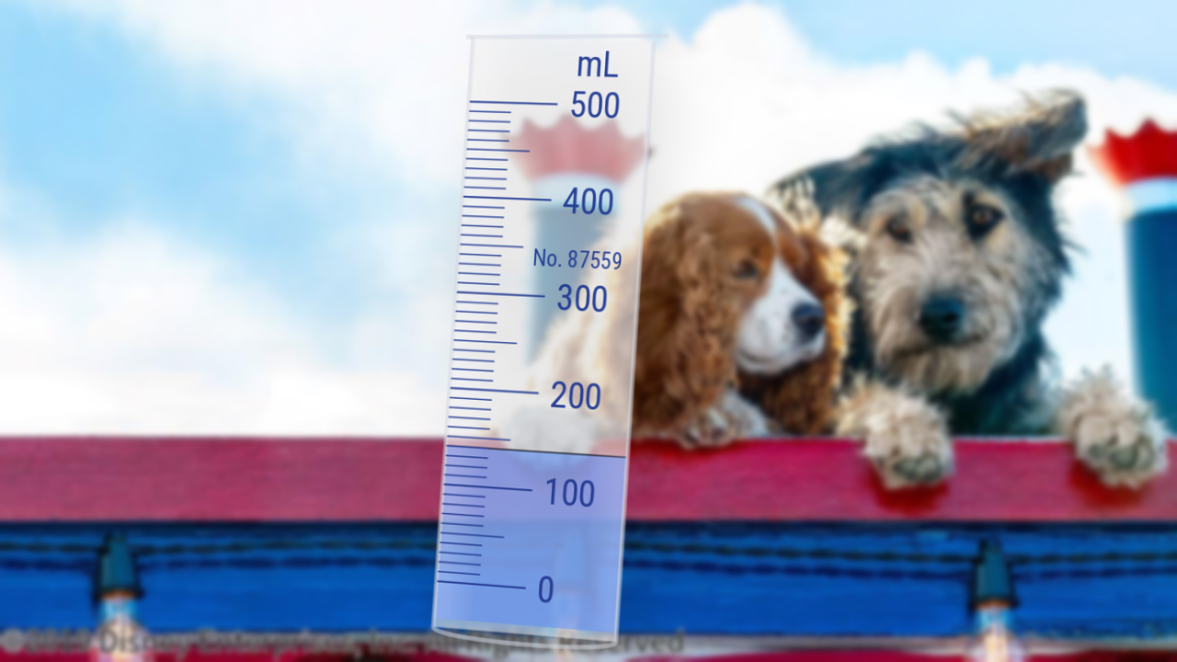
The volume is 140 mL
